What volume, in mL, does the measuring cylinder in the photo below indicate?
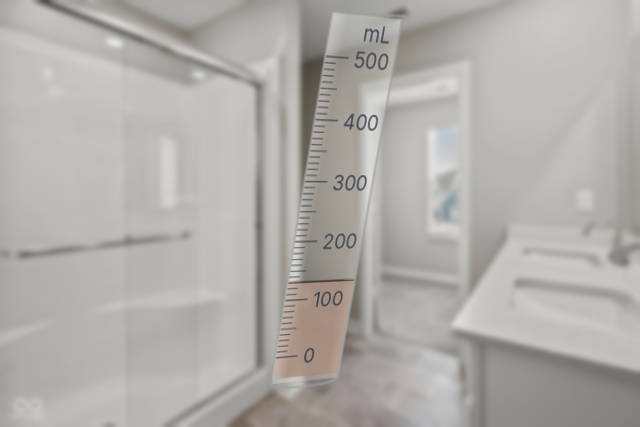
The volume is 130 mL
